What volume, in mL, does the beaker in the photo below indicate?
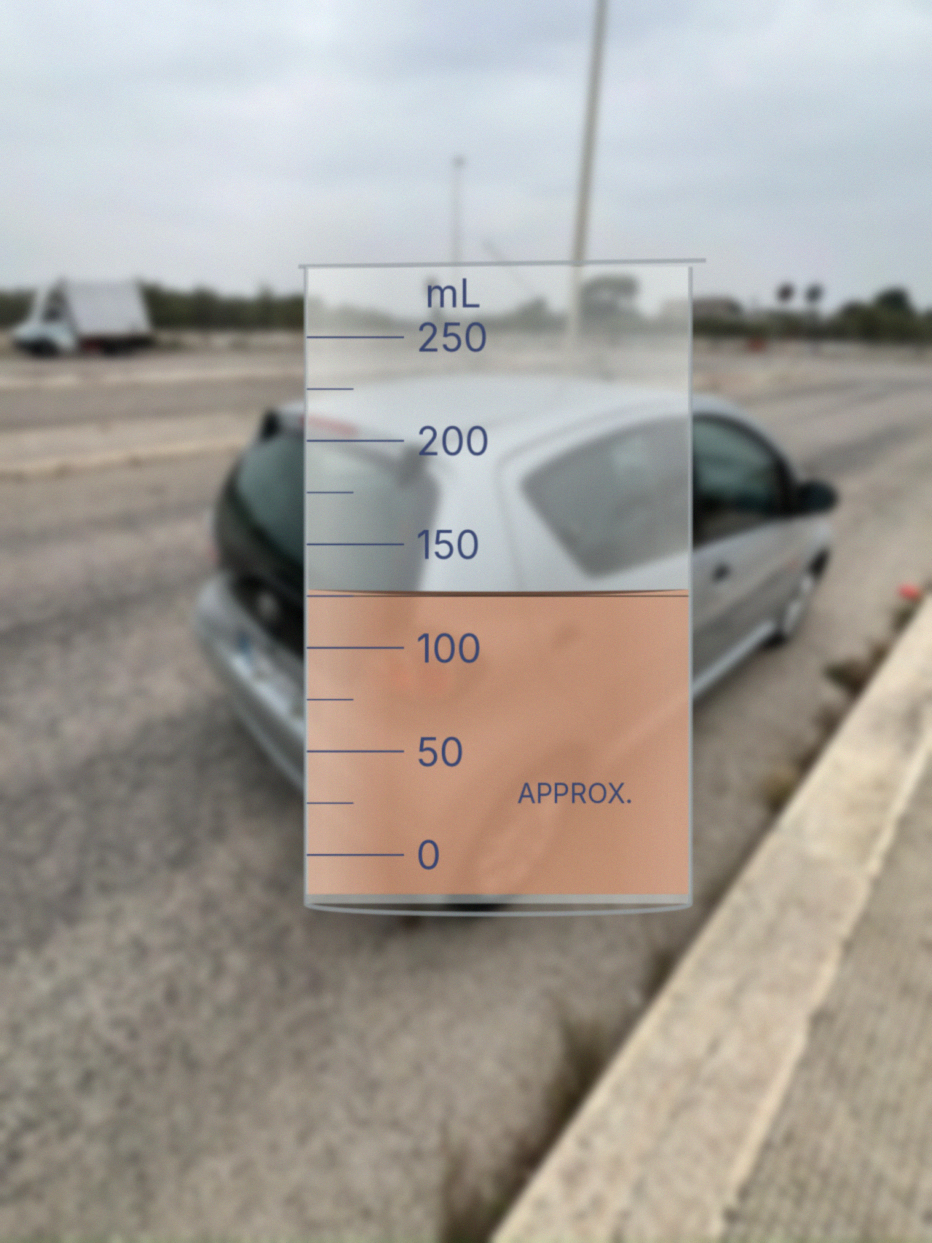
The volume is 125 mL
